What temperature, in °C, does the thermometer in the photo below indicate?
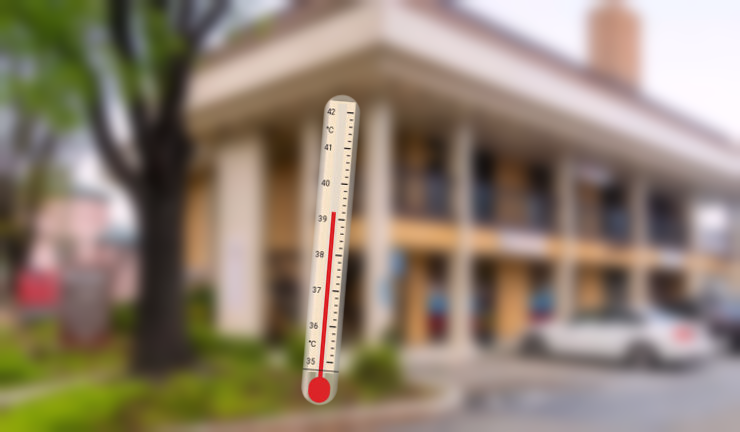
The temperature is 39.2 °C
